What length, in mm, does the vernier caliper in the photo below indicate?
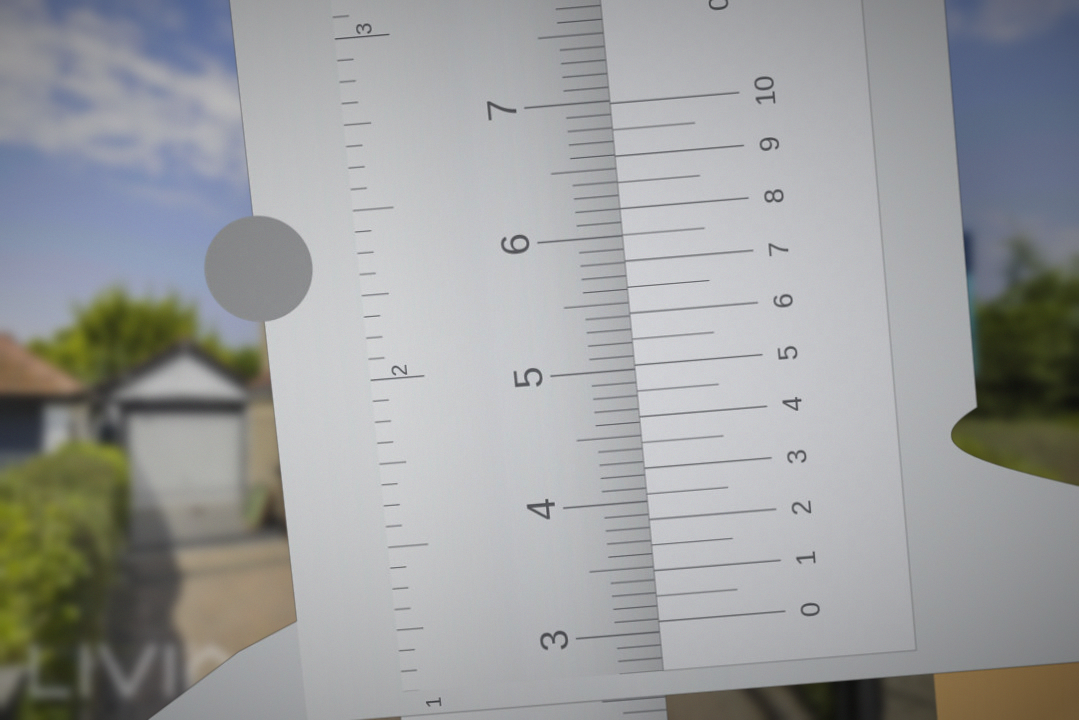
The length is 30.8 mm
